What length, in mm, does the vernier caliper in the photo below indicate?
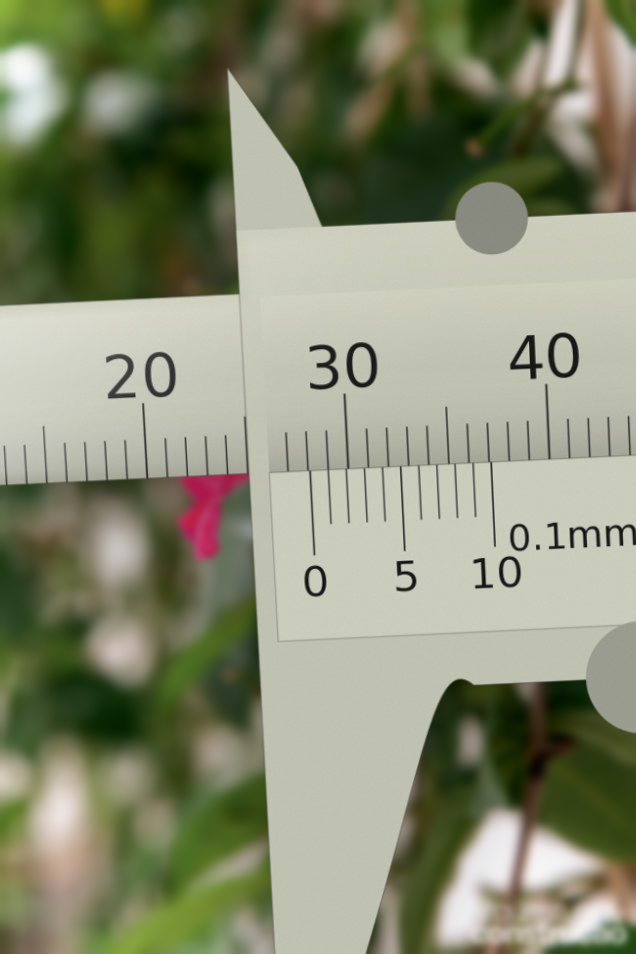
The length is 28.1 mm
